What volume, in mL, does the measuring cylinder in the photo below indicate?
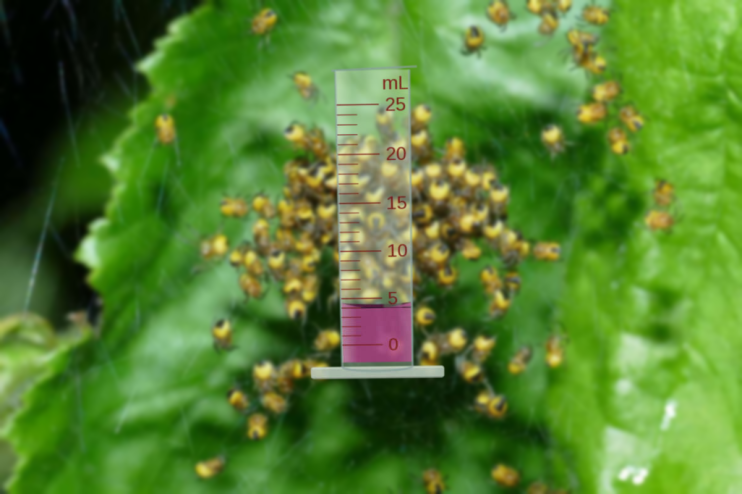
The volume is 4 mL
